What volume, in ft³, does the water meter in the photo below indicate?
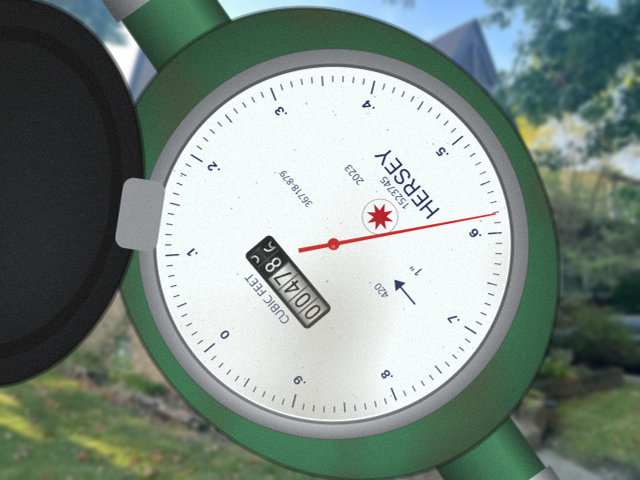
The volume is 4785.58 ft³
